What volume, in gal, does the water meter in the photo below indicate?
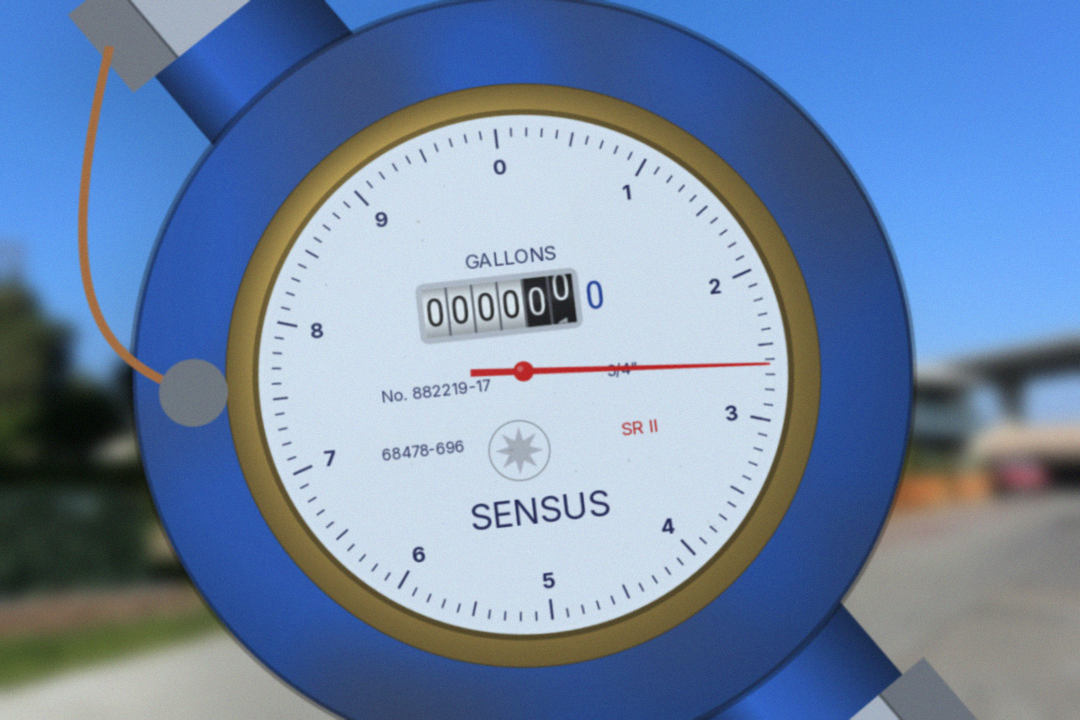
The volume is 2.6 gal
